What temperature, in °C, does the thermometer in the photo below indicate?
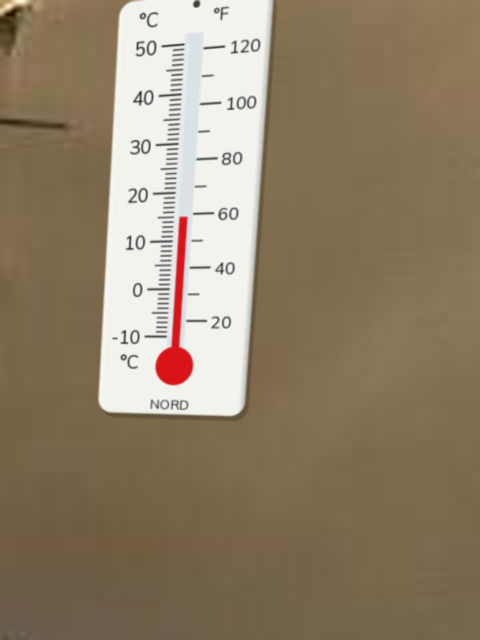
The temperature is 15 °C
